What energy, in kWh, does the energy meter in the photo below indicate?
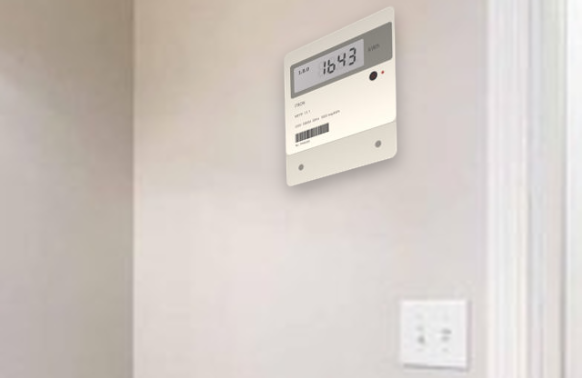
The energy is 1643 kWh
